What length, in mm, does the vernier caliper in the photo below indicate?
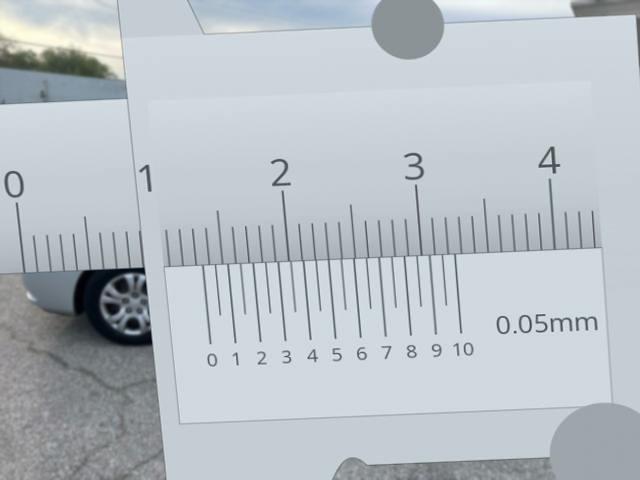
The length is 13.5 mm
